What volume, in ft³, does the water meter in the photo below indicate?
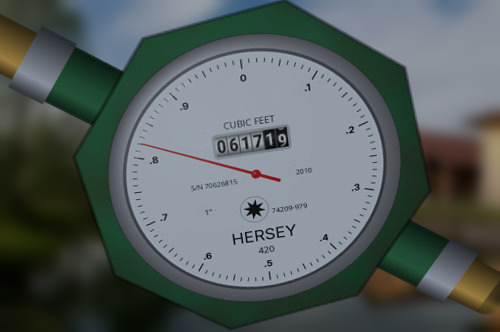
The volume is 61718.82 ft³
